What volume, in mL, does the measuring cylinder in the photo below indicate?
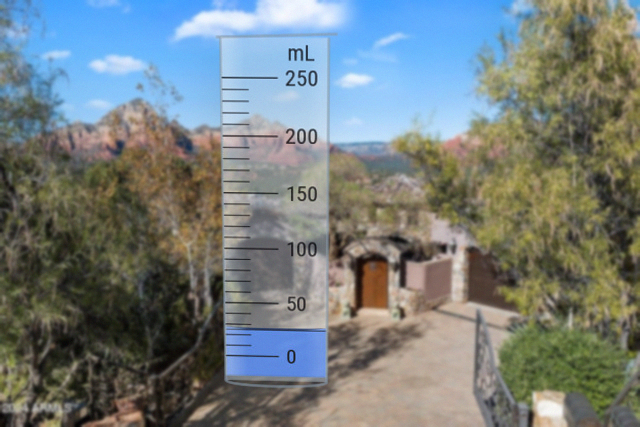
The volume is 25 mL
